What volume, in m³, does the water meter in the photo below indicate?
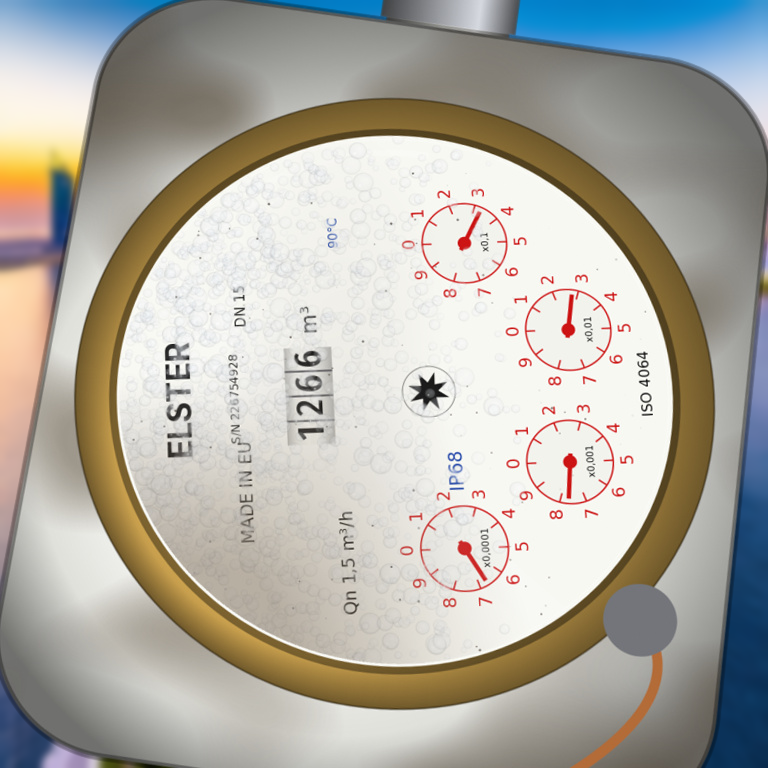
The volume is 1266.3276 m³
